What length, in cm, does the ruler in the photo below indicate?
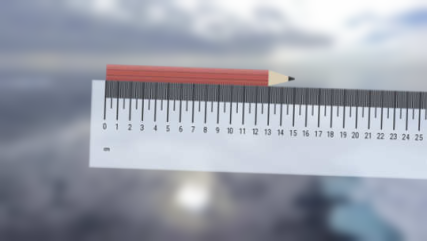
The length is 15 cm
